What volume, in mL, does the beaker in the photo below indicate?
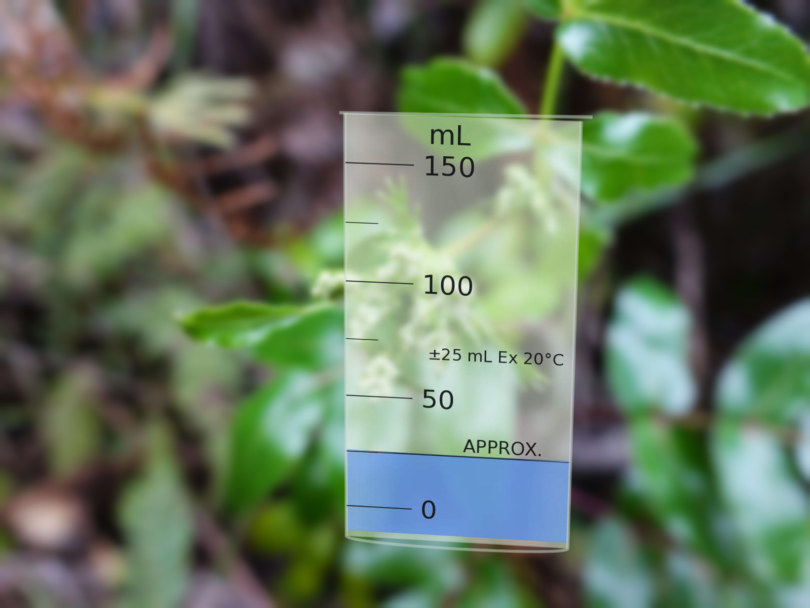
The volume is 25 mL
